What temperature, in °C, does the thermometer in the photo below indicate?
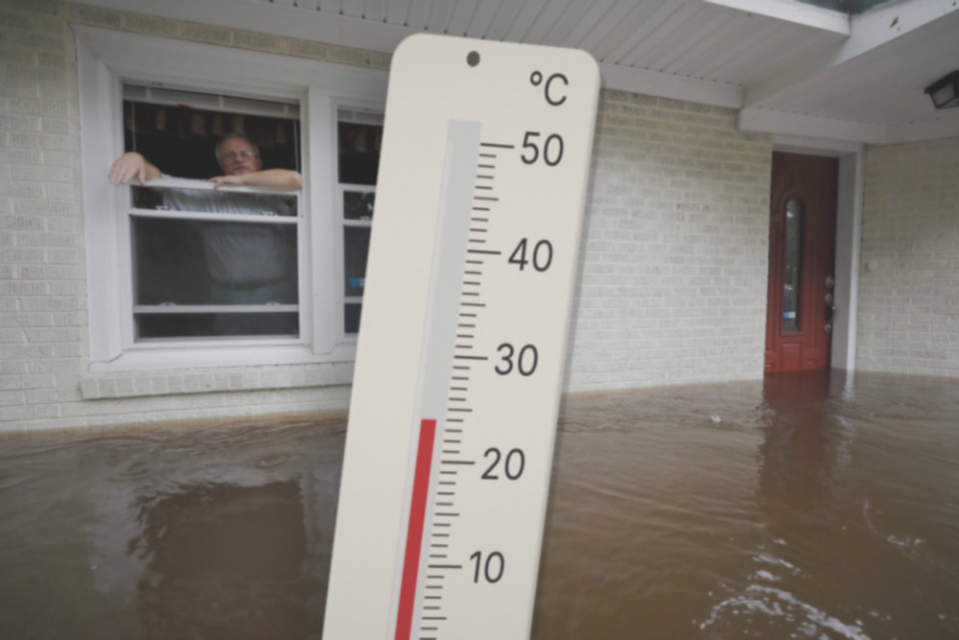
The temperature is 24 °C
